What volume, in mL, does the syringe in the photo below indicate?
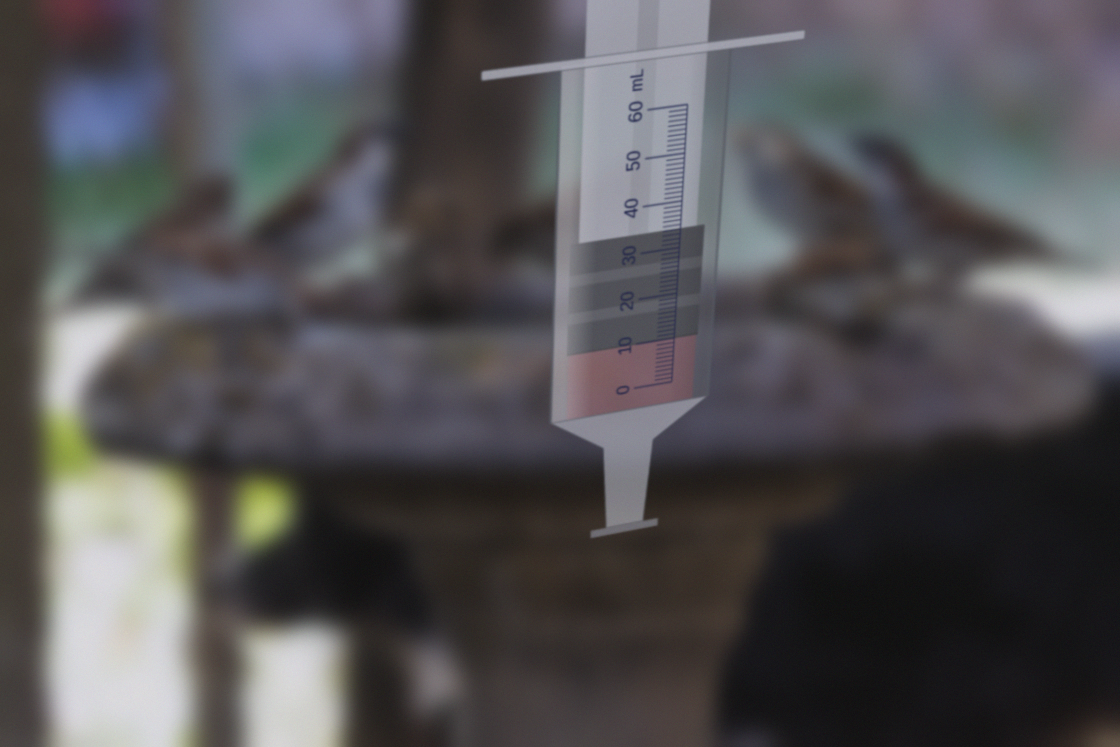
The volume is 10 mL
